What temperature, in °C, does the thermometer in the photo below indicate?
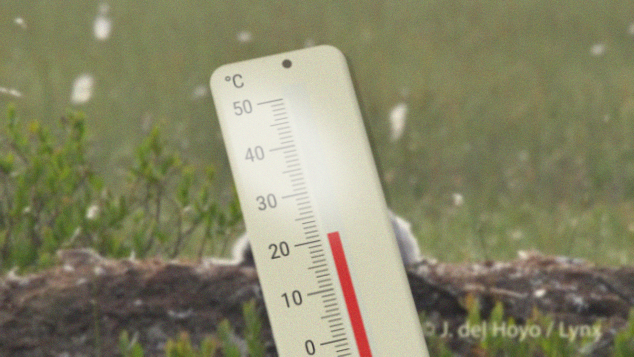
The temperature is 21 °C
